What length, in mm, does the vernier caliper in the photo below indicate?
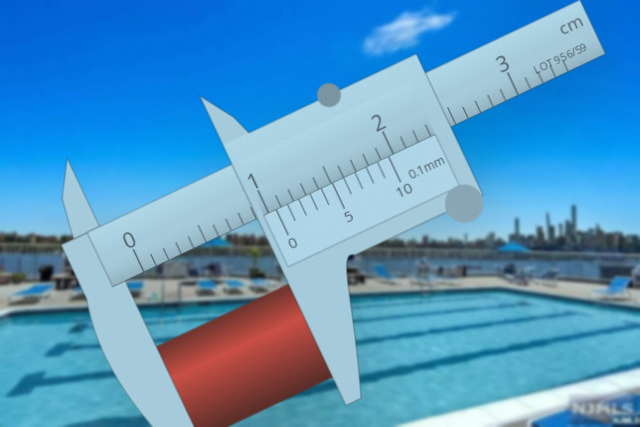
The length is 10.6 mm
